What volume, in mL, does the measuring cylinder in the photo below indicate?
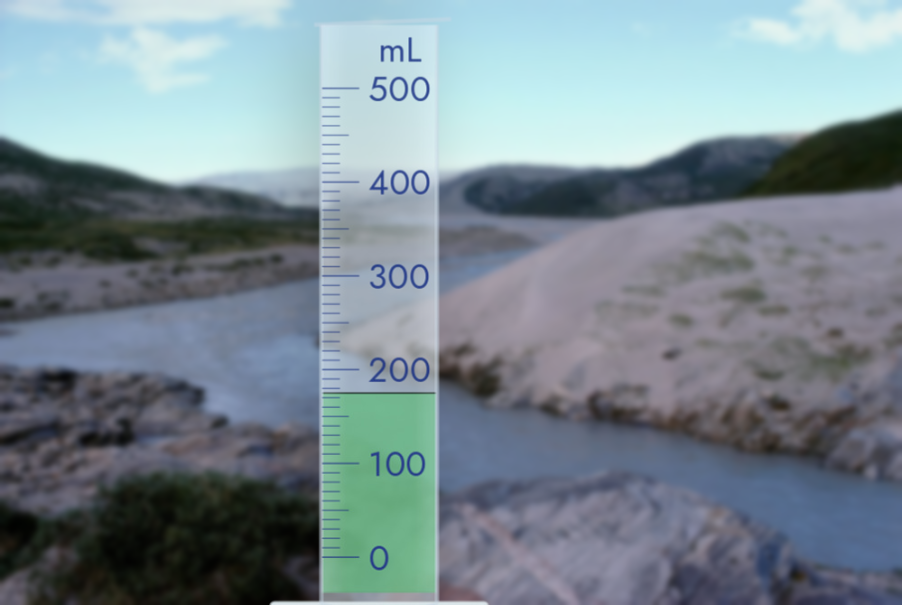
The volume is 175 mL
